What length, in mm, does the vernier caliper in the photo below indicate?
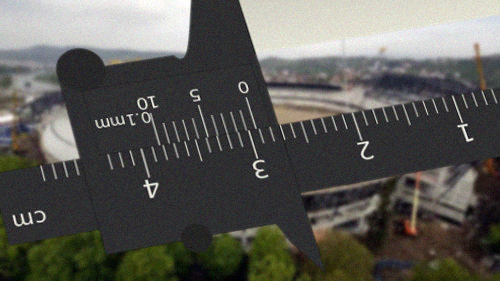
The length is 29.3 mm
